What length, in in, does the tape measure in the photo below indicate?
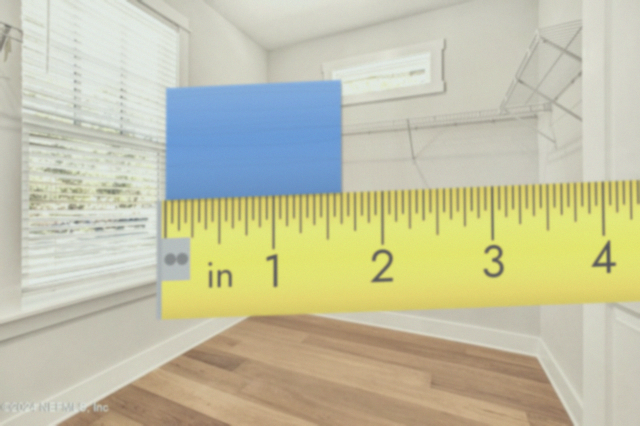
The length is 1.625 in
